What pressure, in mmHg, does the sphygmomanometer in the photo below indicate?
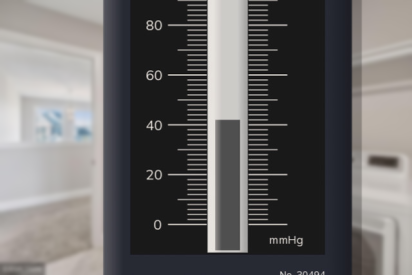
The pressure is 42 mmHg
